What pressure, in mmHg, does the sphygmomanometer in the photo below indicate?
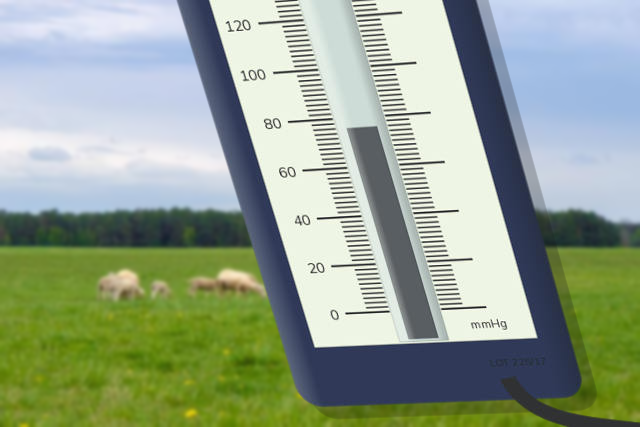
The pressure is 76 mmHg
